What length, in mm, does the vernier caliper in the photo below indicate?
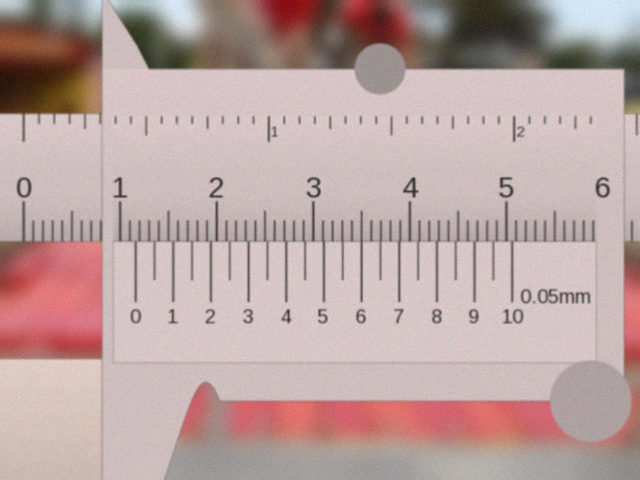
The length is 11.6 mm
